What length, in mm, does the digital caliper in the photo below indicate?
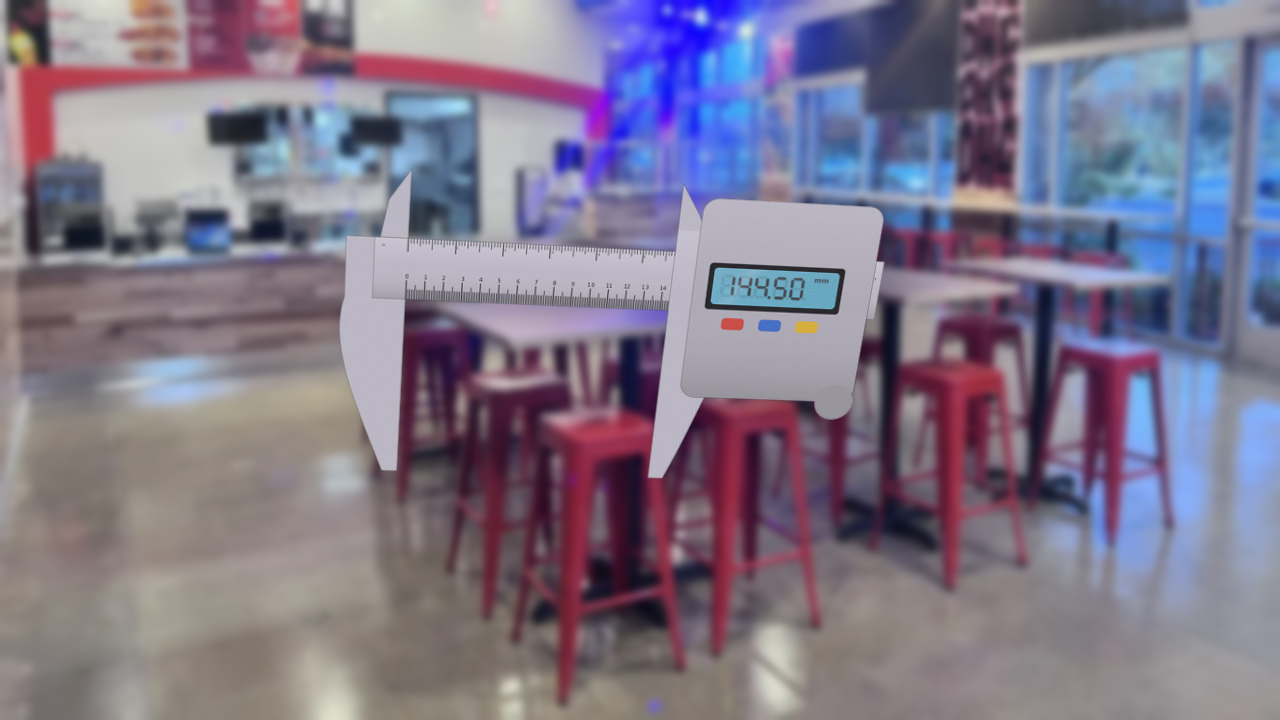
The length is 144.50 mm
